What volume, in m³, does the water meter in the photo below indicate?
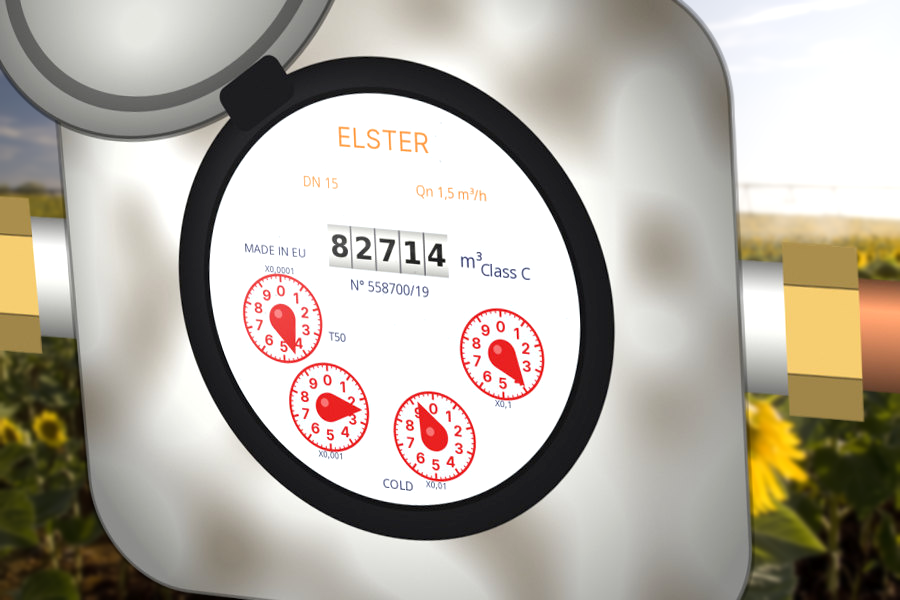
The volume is 82714.3924 m³
